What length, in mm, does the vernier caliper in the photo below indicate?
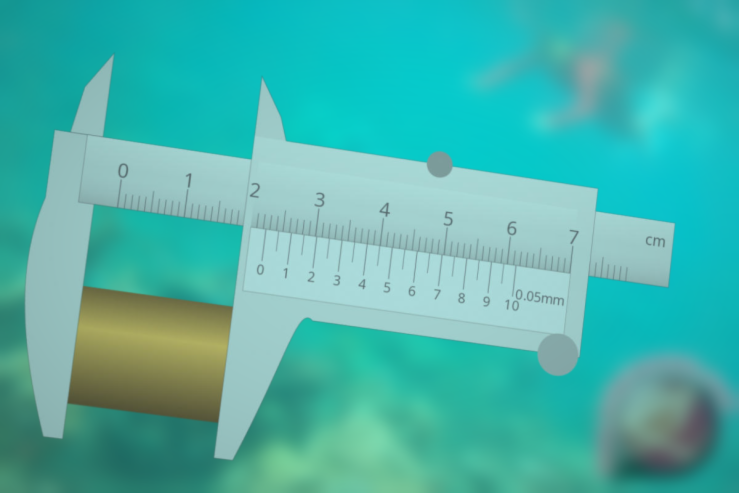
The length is 22.4 mm
